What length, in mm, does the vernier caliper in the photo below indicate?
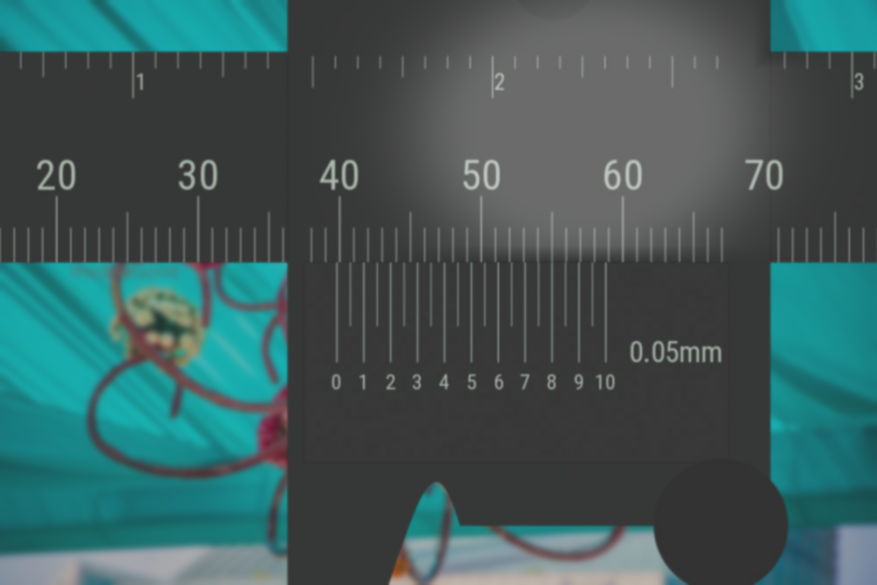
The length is 39.8 mm
